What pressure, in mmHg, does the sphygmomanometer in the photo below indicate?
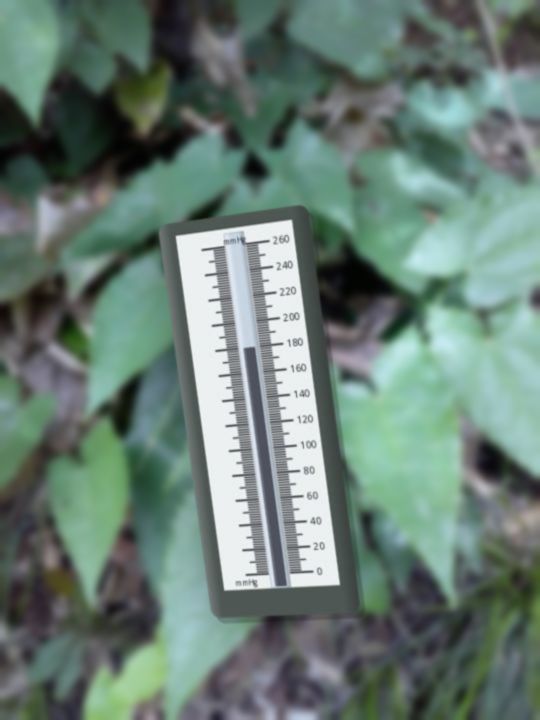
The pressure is 180 mmHg
